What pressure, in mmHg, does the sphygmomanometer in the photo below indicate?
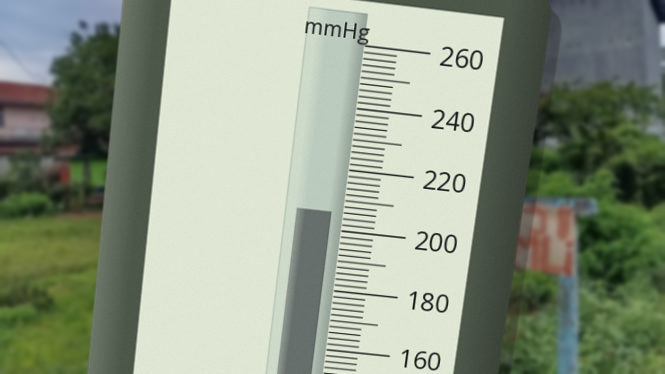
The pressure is 206 mmHg
